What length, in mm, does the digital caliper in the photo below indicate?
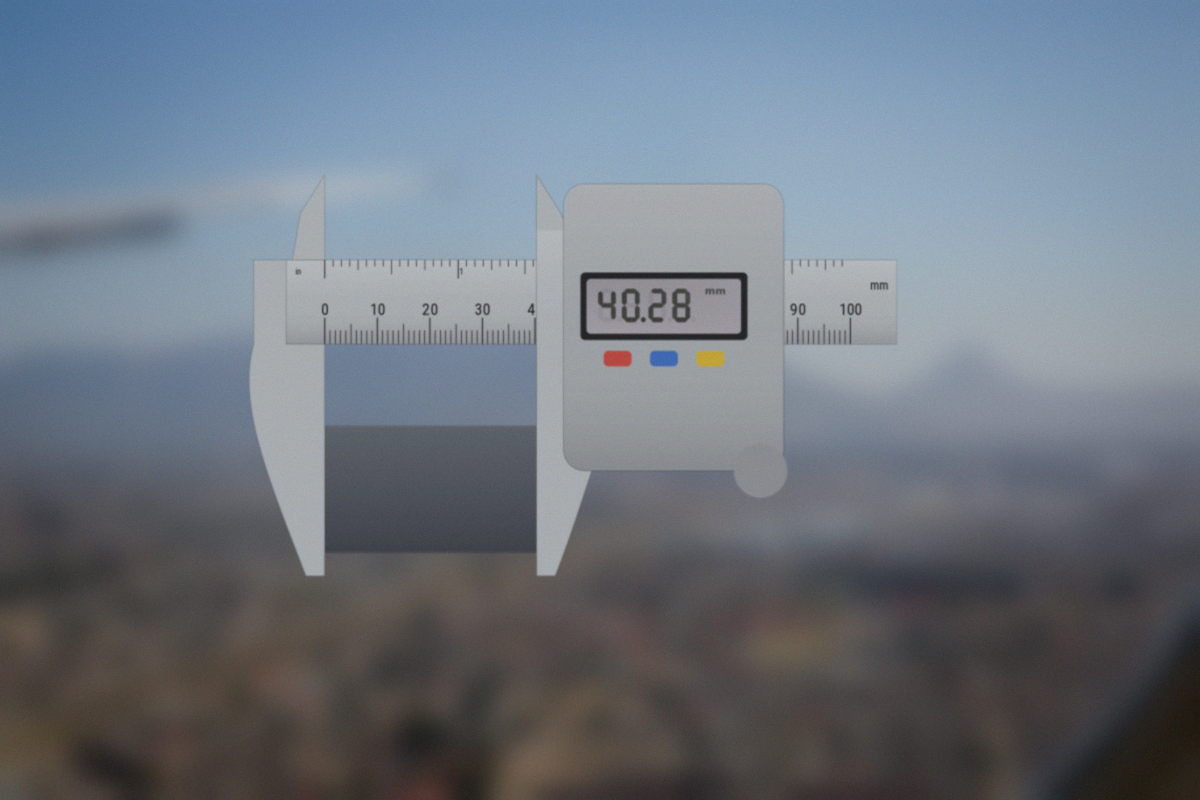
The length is 40.28 mm
